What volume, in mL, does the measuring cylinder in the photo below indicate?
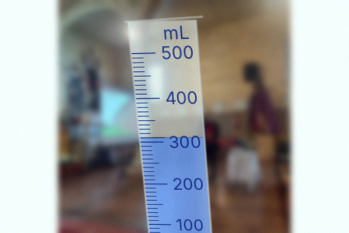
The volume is 310 mL
